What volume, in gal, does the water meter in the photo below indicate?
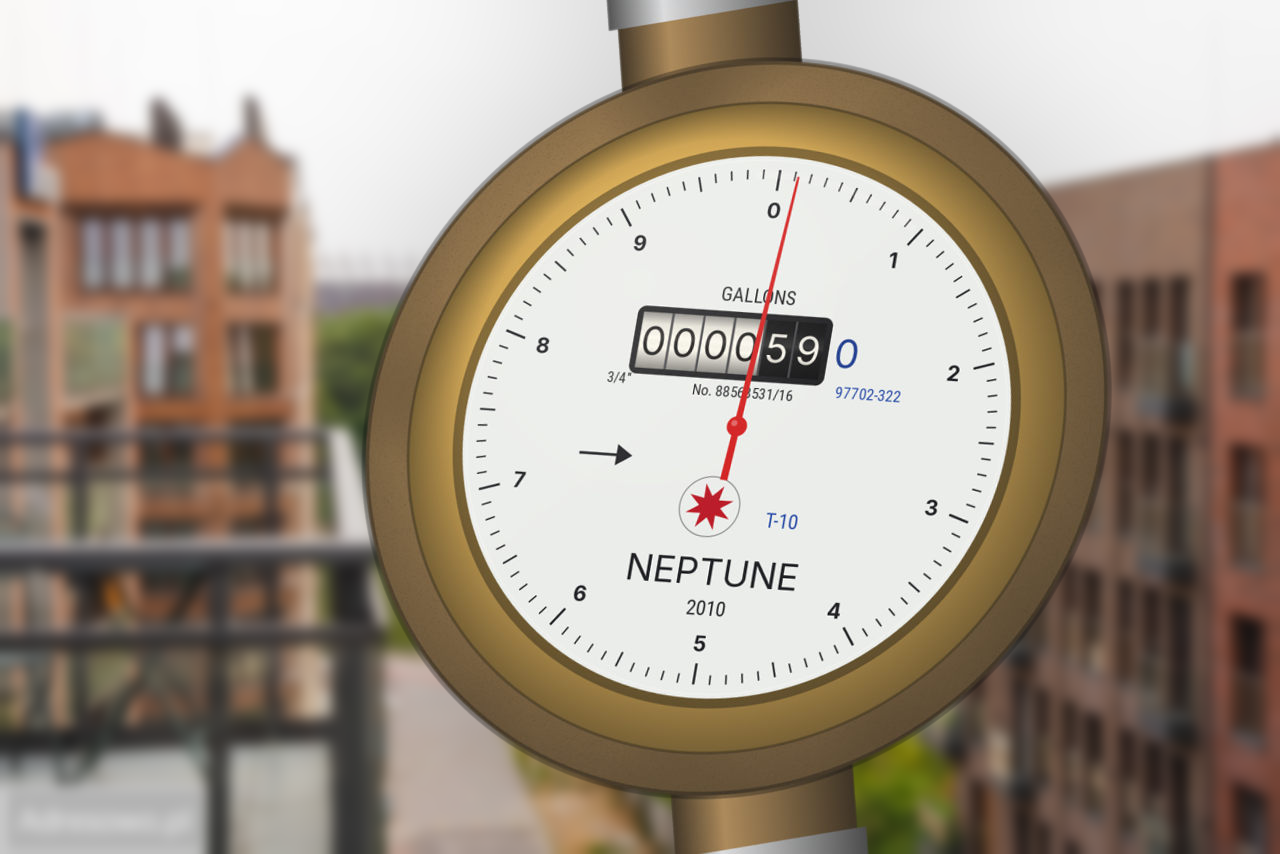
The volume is 590.1 gal
